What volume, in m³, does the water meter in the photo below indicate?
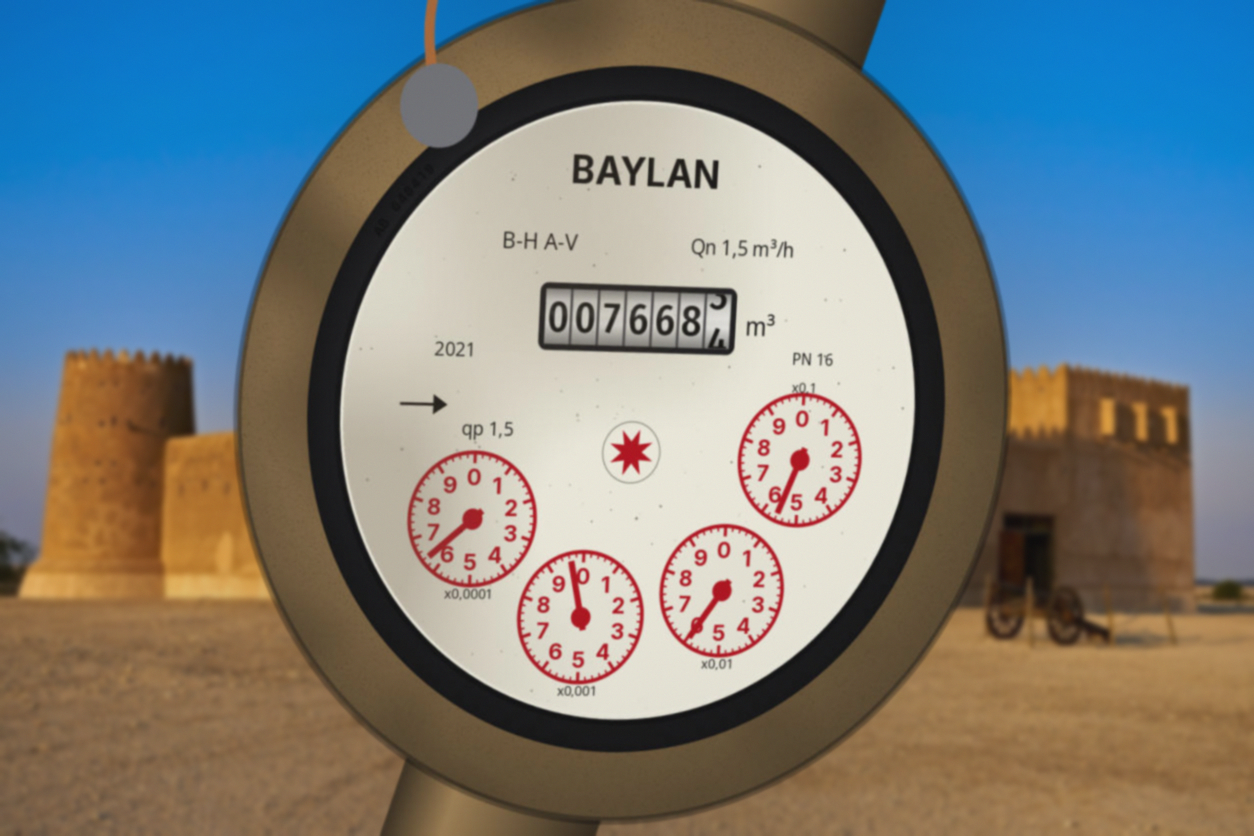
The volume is 76683.5596 m³
